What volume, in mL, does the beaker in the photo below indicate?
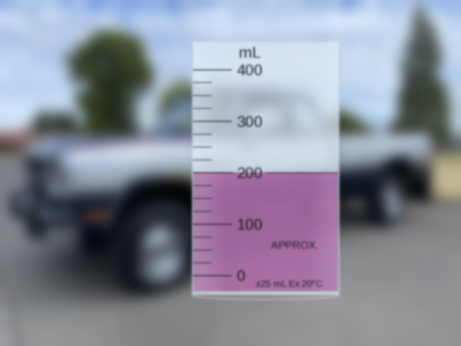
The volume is 200 mL
